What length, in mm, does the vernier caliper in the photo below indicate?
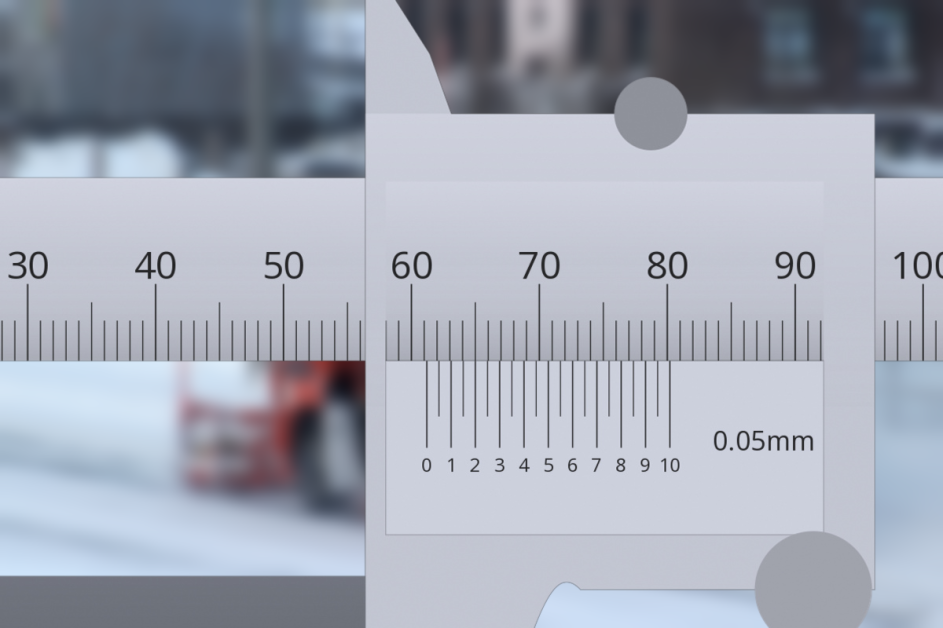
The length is 61.2 mm
